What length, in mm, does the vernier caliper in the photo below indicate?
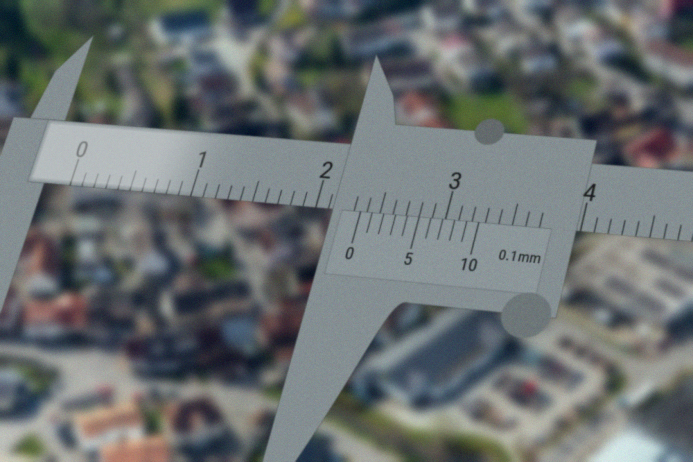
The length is 23.5 mm
